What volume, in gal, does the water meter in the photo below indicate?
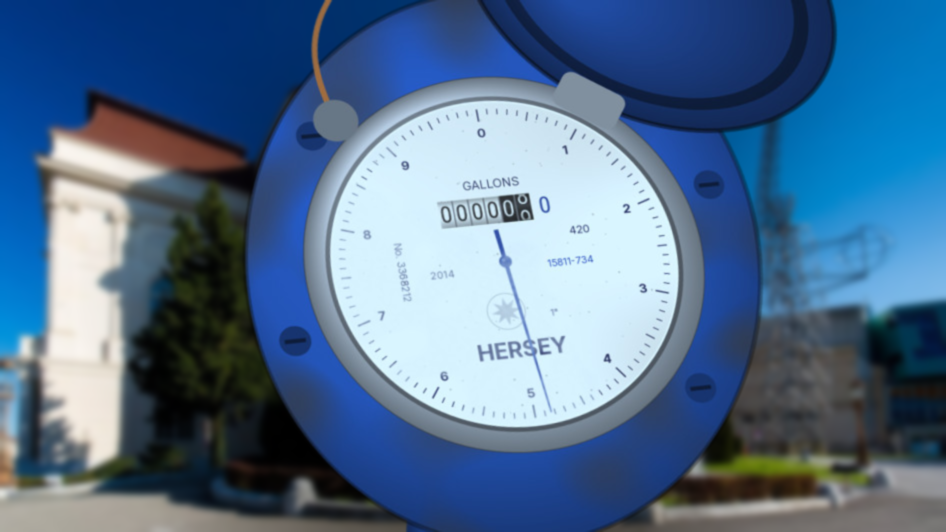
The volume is 84.8 gal
